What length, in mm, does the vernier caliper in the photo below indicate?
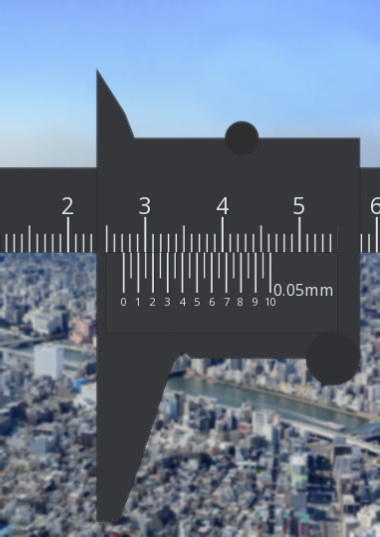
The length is 27.2 mm
